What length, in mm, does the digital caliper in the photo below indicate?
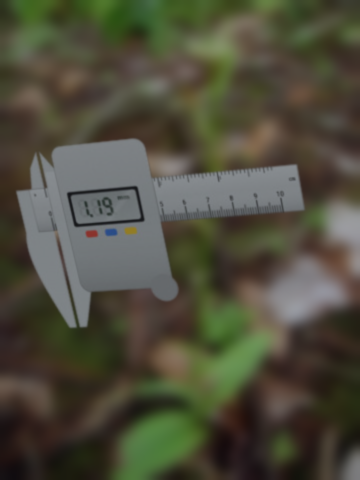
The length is 1.19 mm
